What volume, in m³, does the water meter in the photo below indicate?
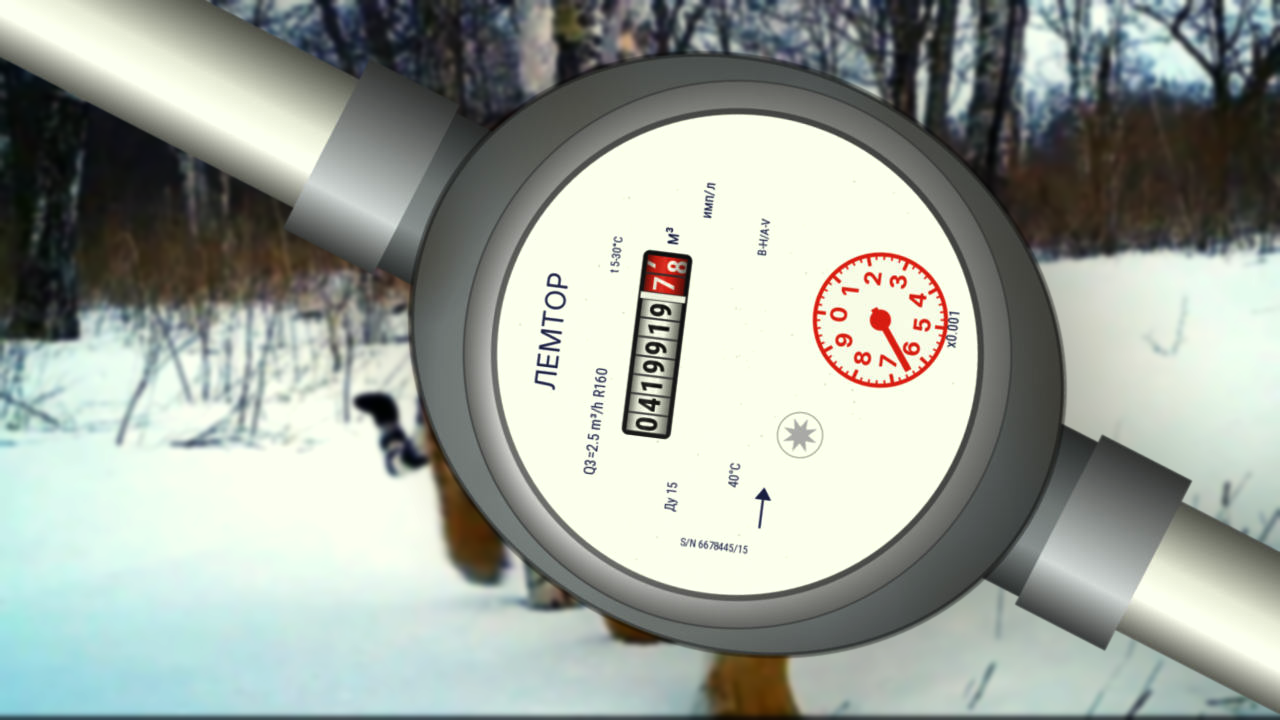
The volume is 419919.776 m³
